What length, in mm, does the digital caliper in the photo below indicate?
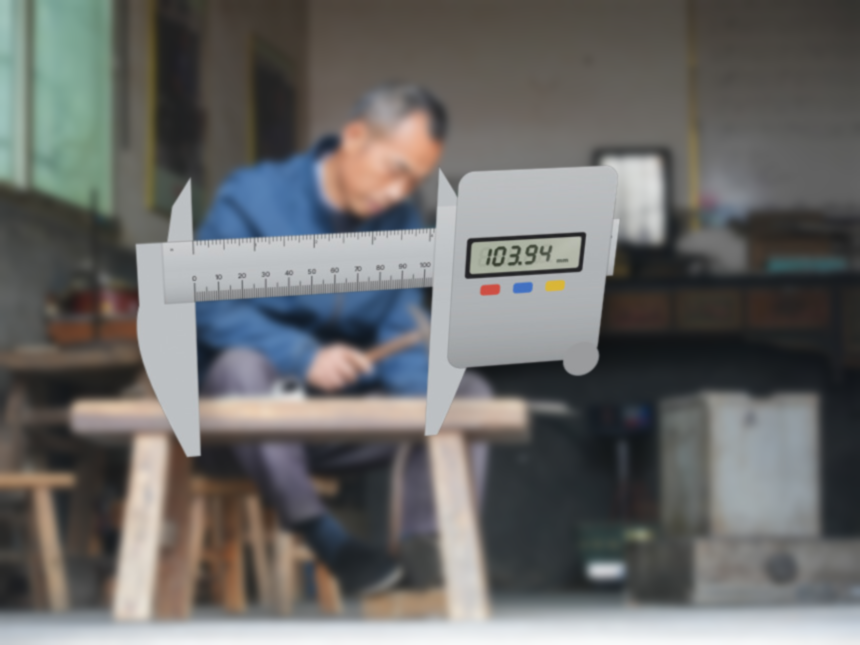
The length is 103.94 mm
